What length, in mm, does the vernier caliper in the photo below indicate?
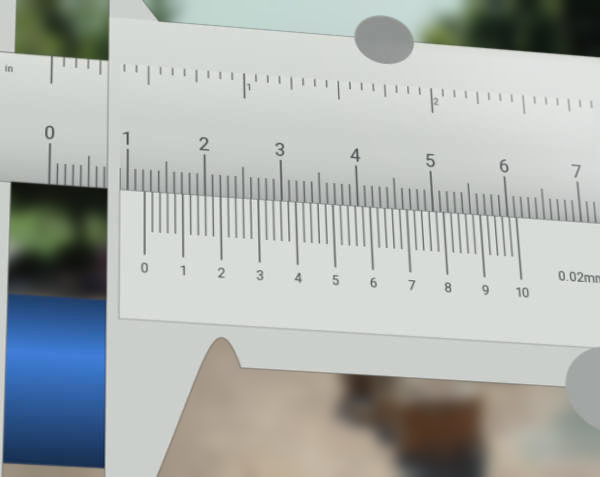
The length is 12.2 mm
